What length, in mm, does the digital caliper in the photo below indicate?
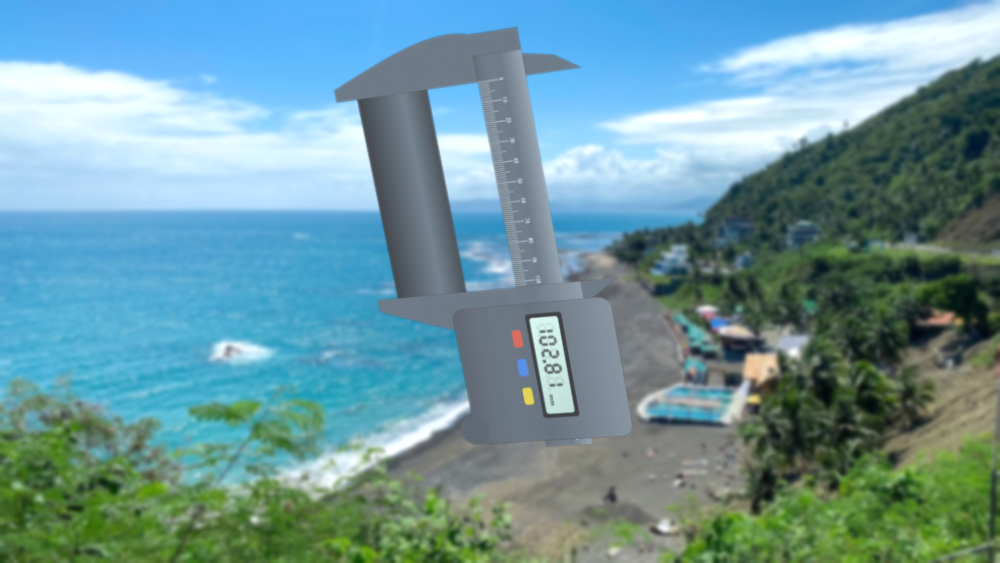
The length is 102.81 mm
